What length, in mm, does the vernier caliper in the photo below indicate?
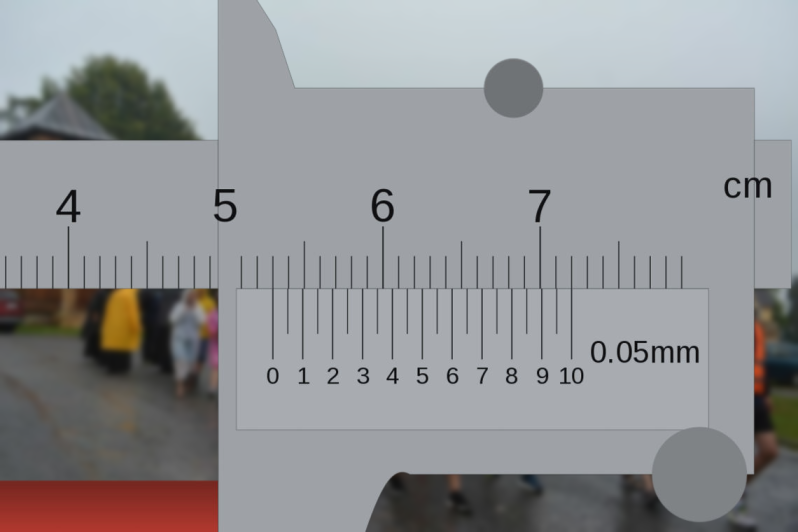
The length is 53.0 mm
